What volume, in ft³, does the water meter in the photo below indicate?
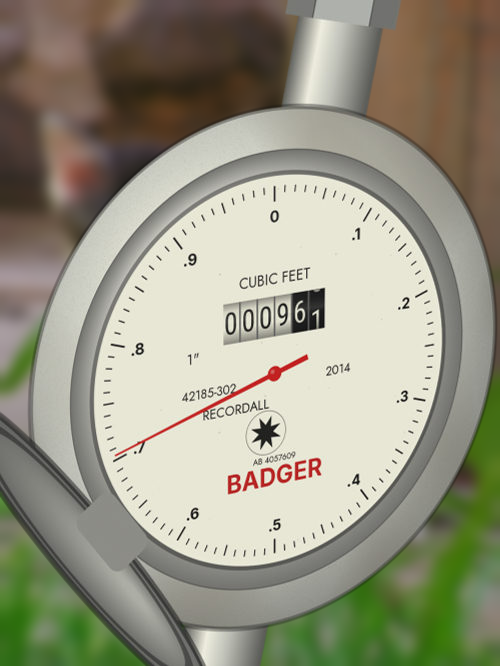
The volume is 960.70 ft³
